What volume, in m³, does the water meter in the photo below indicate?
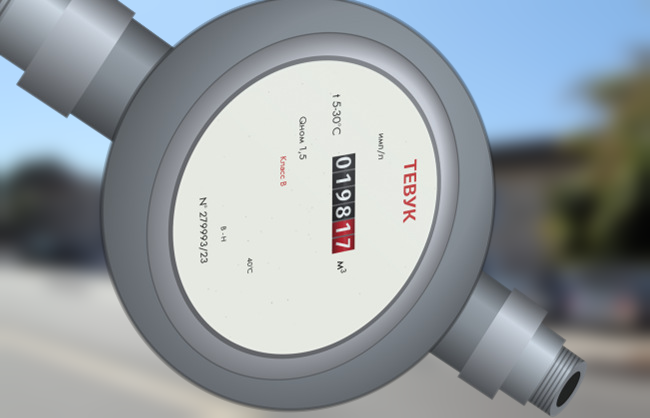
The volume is 198.17 m³
